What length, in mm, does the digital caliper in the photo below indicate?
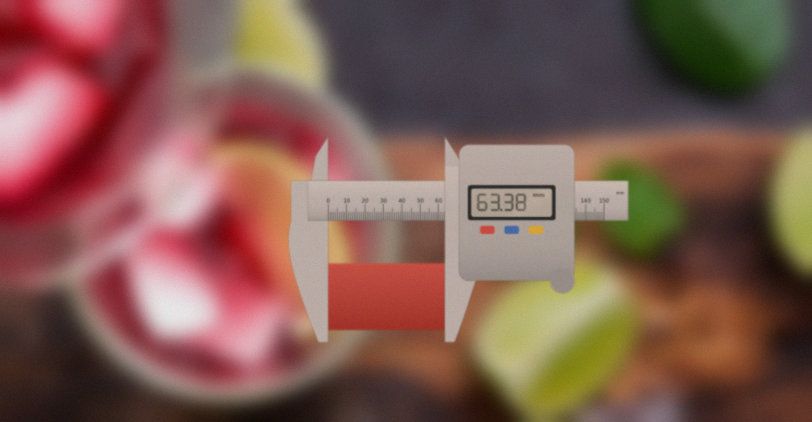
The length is 63.38 mm
